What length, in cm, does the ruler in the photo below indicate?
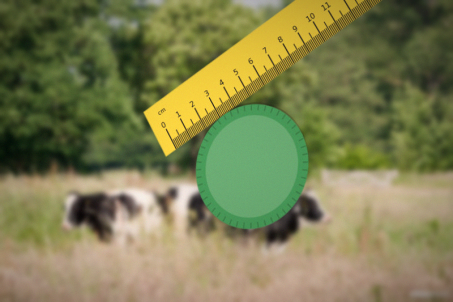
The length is 6.5 cm
